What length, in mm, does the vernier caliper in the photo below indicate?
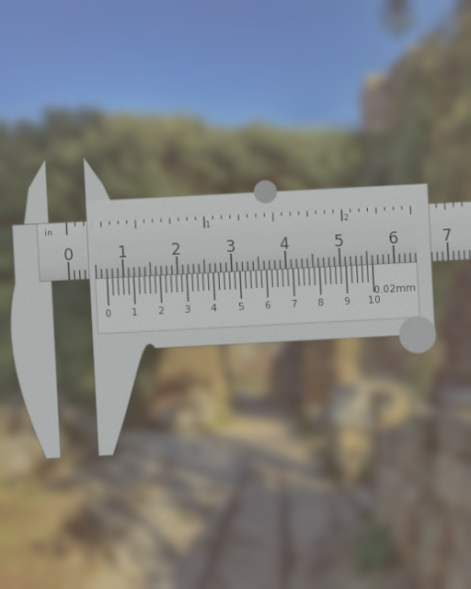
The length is 7.0 mm
